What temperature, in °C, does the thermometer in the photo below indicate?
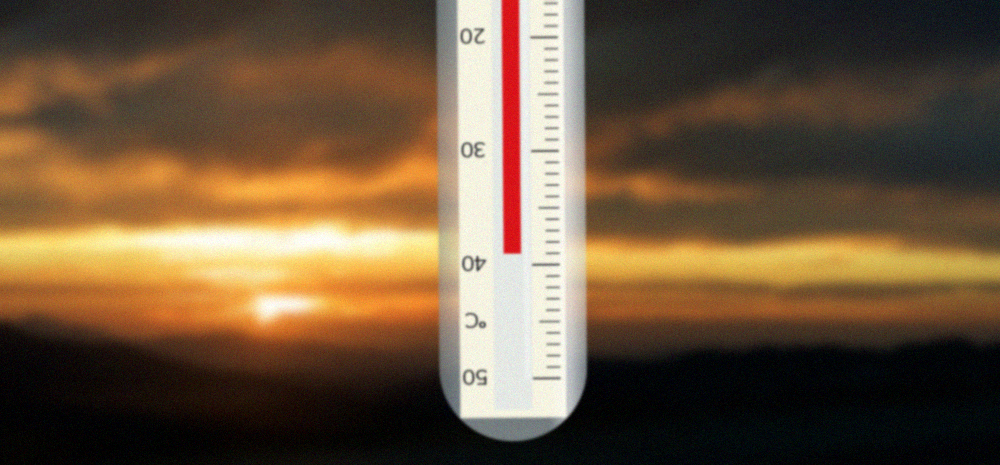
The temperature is 39 °C
